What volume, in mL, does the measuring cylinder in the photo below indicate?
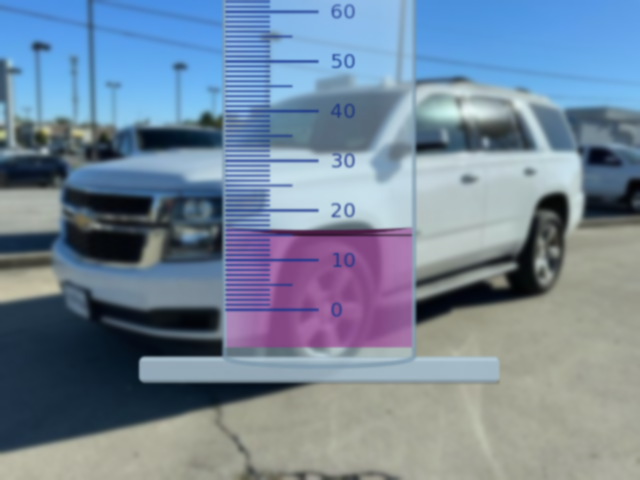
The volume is 15 mL
